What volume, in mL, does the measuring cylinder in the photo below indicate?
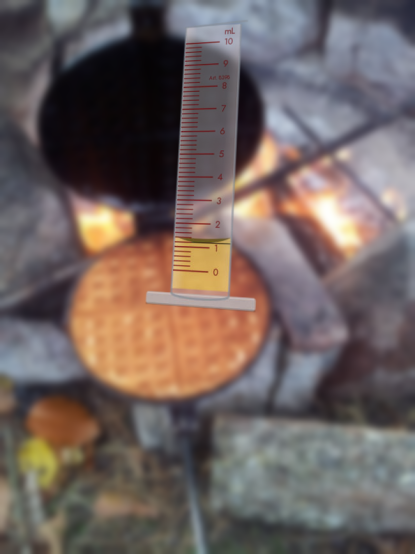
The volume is 1.2 mL
